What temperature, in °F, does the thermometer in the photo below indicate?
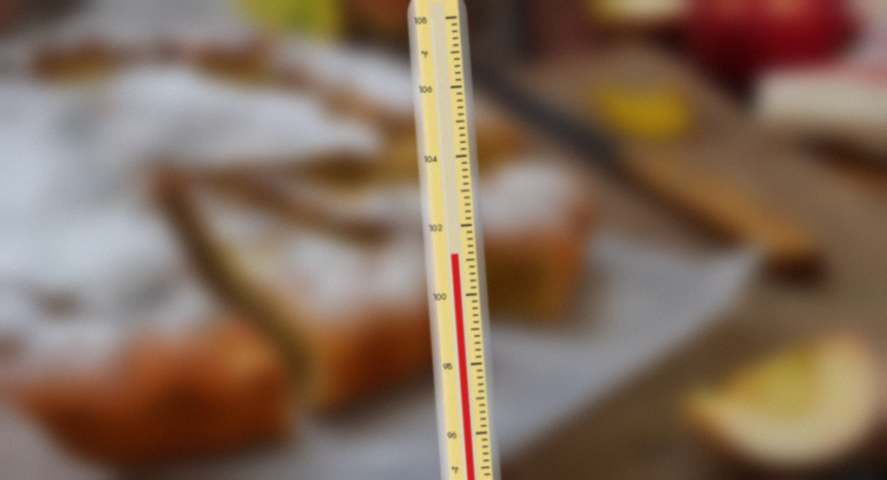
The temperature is 101.2 °F
